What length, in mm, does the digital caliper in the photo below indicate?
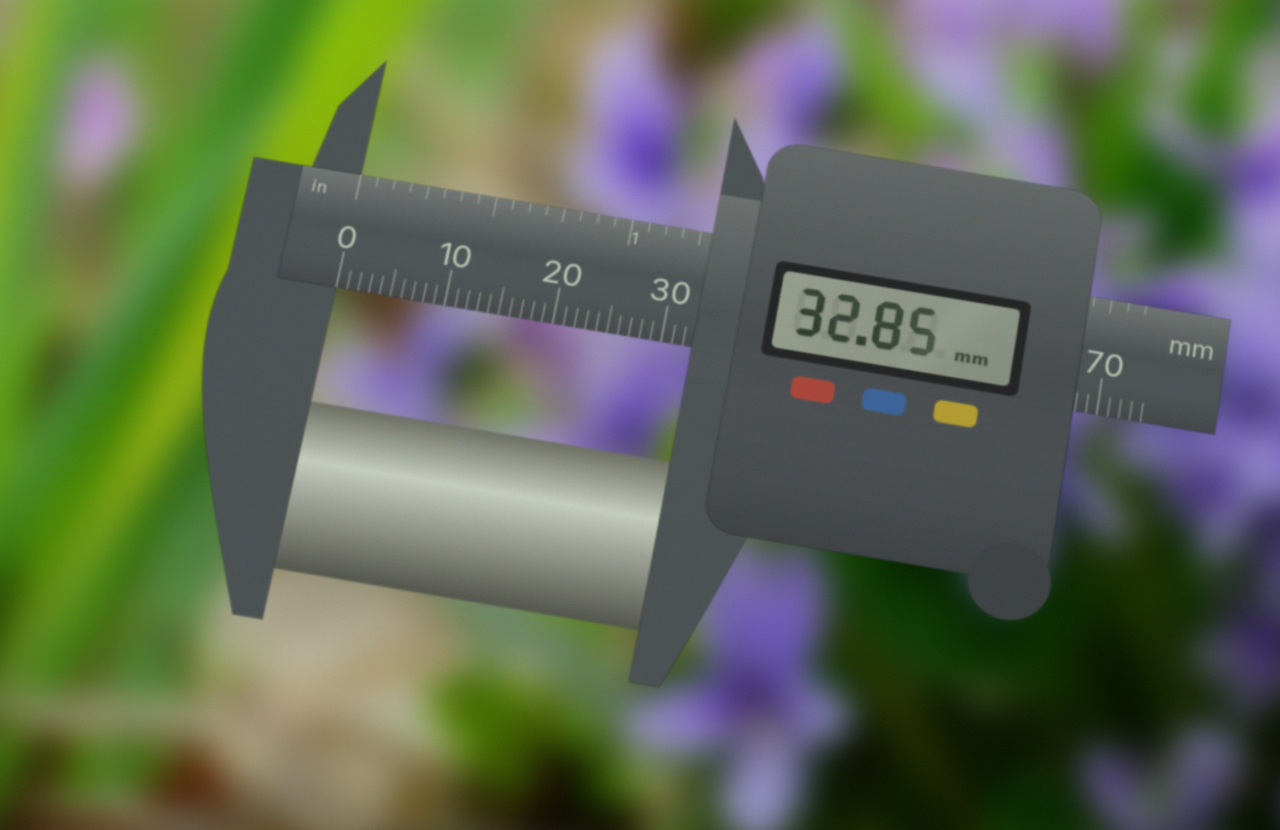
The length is 32.85 mm
